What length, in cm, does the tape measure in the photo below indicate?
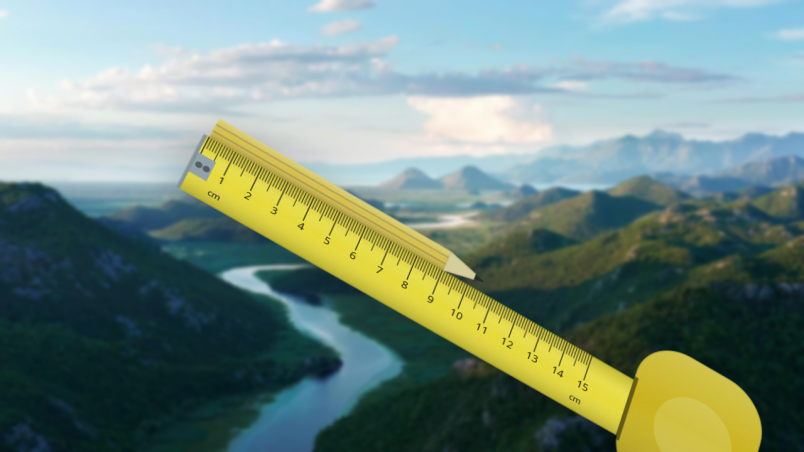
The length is 10.5 cm
